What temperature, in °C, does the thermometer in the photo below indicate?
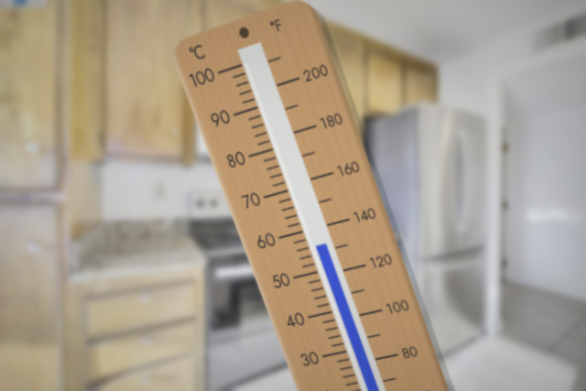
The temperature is 56 °C
